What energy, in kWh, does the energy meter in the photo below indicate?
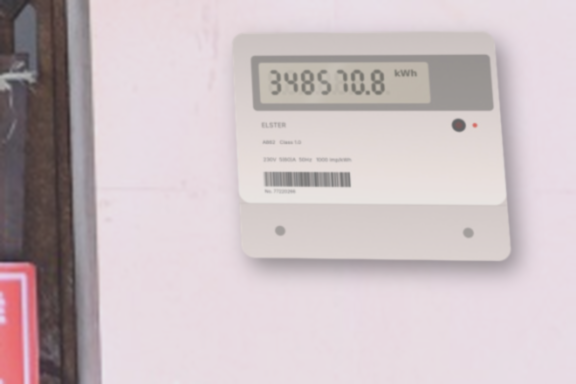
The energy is 348570.8 kWh
